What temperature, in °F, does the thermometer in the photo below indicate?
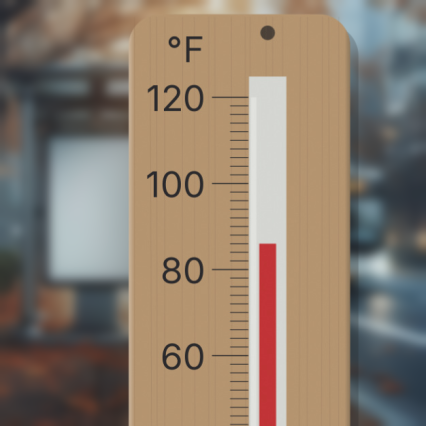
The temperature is 86 °F
